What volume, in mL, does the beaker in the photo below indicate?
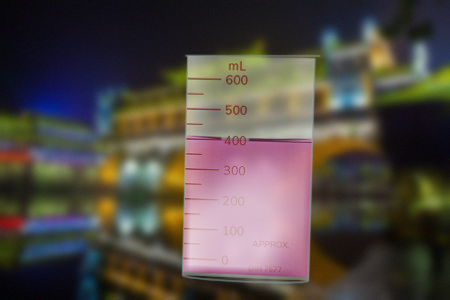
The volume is 400 mL
